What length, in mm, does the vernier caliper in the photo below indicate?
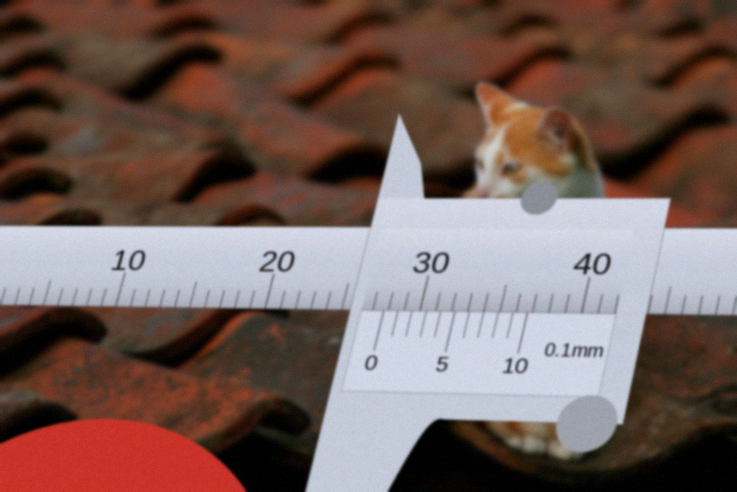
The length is 27.7 mm
